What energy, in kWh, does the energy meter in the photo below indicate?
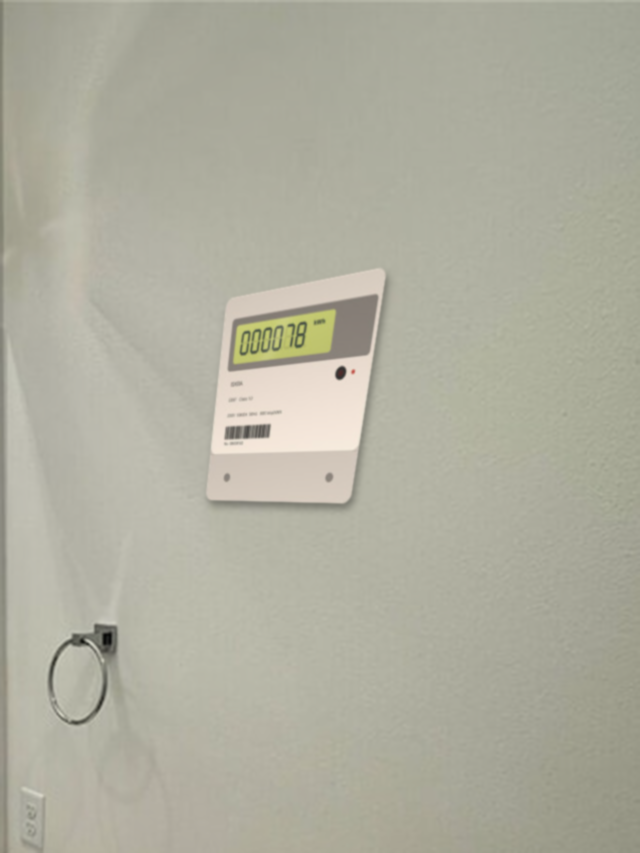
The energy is 78 kWh
